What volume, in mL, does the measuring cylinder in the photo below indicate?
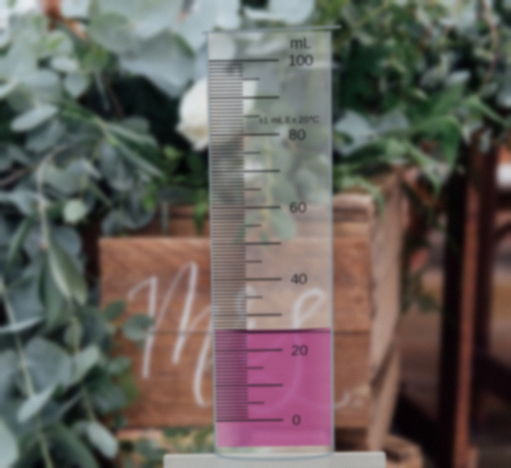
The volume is 25 mL
